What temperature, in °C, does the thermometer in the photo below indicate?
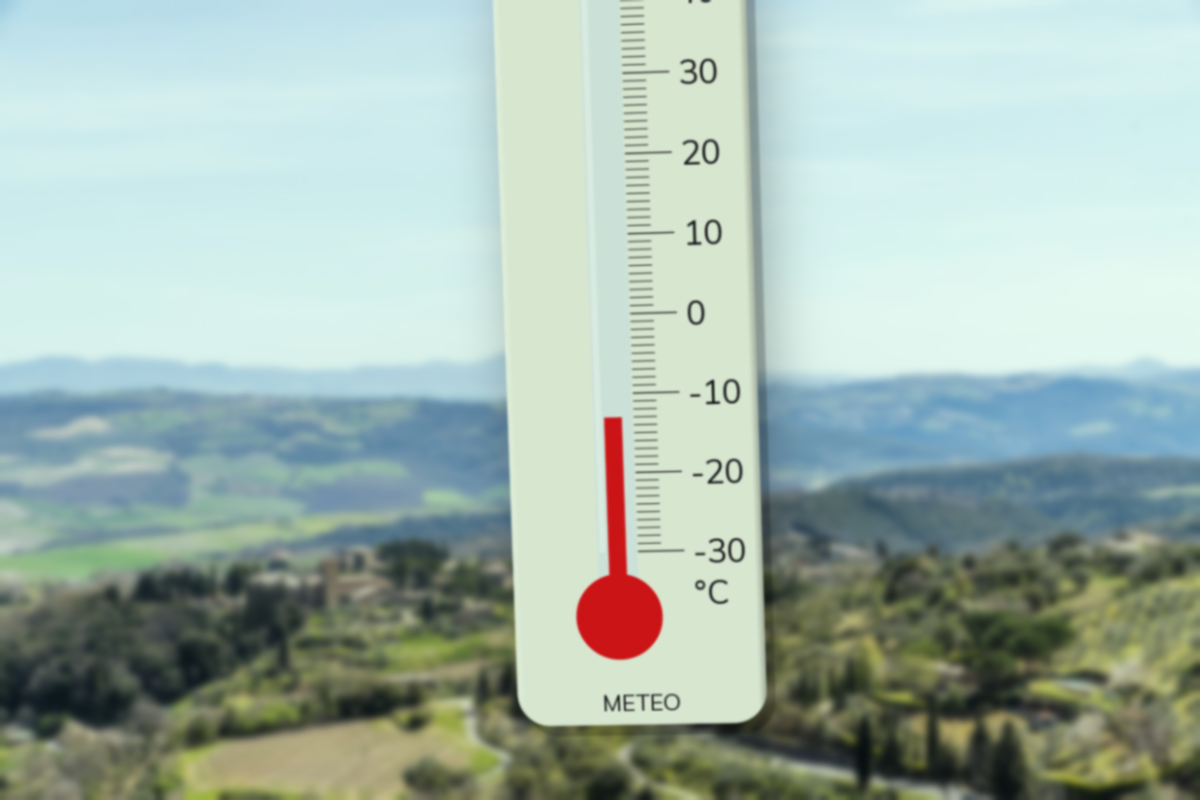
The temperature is -13 °C
